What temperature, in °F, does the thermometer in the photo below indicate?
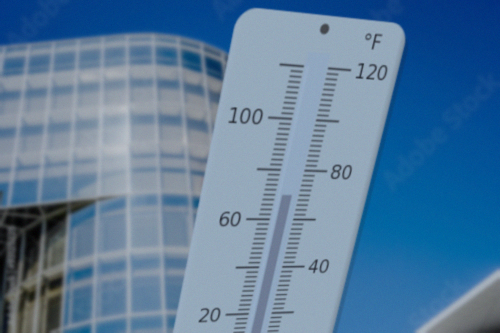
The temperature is 70 °F
